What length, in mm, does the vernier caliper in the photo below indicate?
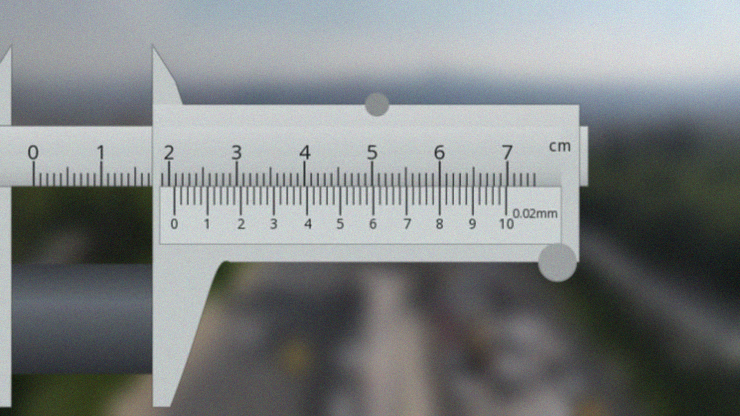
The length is 20.8 mm
